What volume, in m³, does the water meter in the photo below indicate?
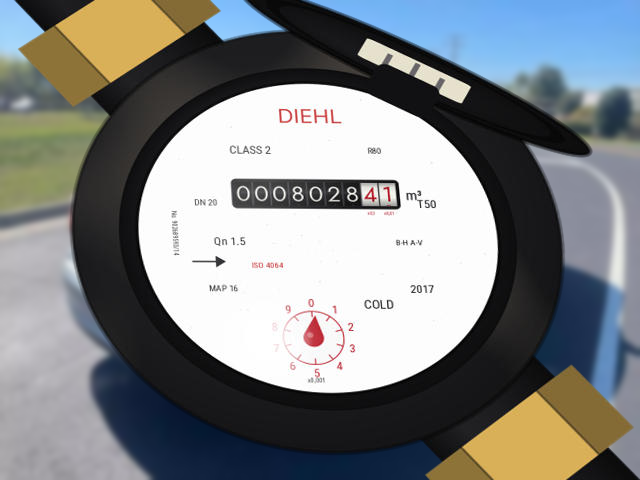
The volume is 8028.410 m³
